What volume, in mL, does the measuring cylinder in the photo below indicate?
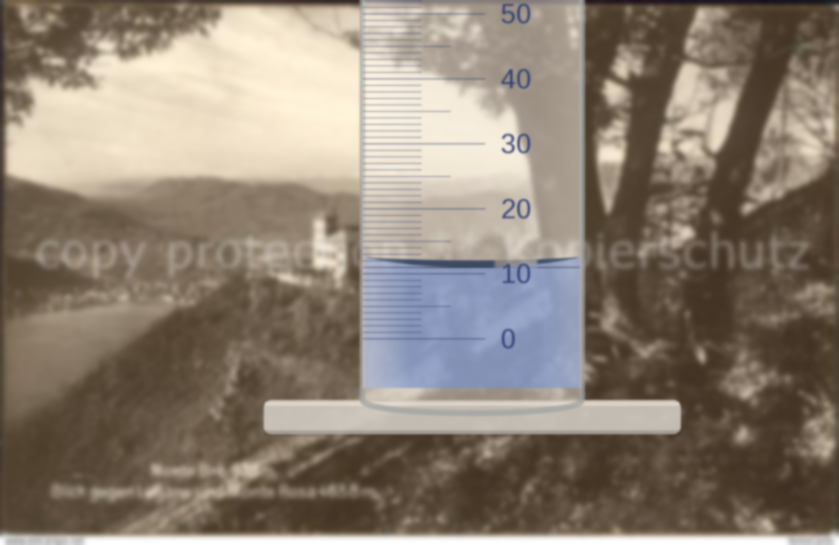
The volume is 11 mL
